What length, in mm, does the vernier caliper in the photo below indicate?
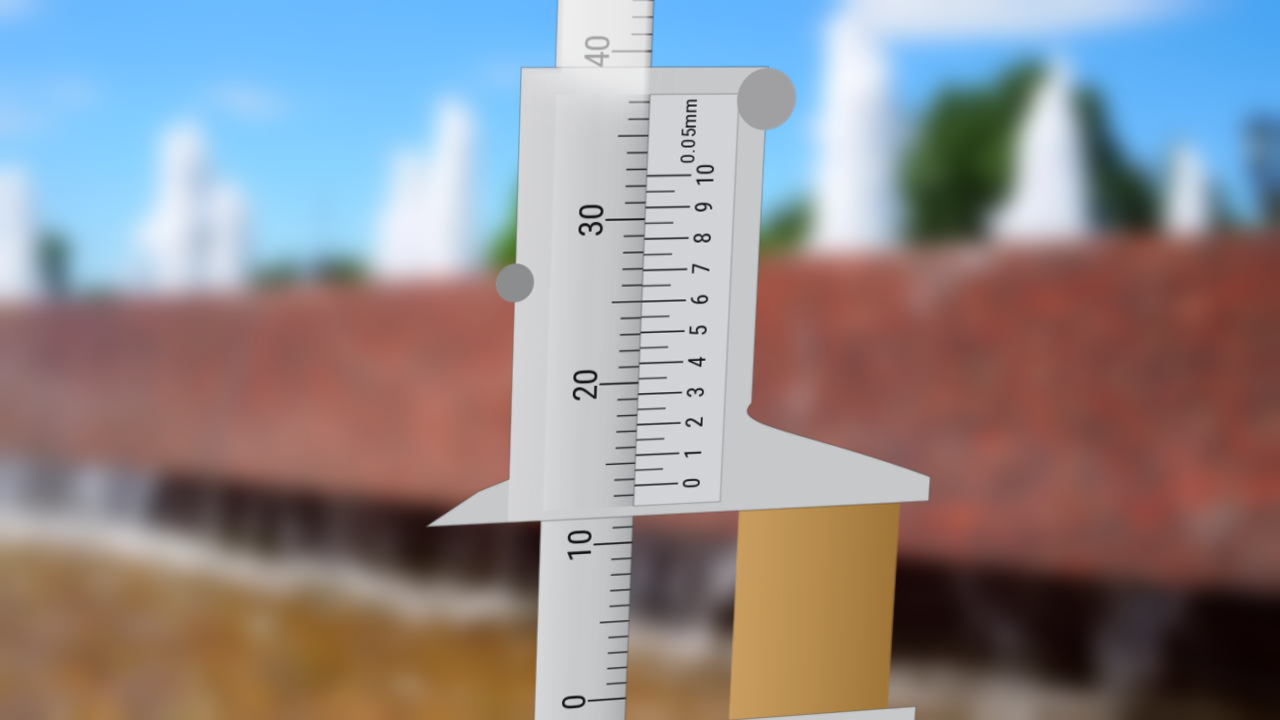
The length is 13.6 mm
